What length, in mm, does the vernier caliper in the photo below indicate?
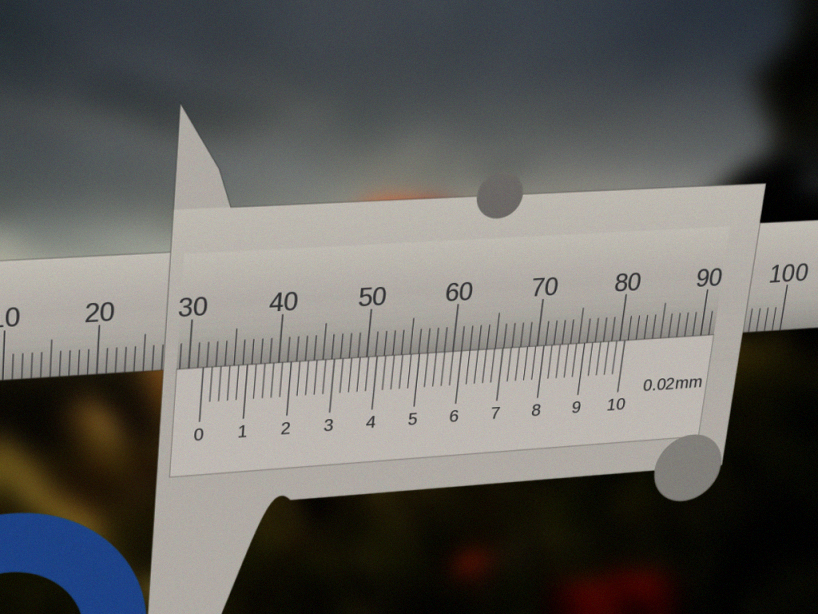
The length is 31.6 mm
